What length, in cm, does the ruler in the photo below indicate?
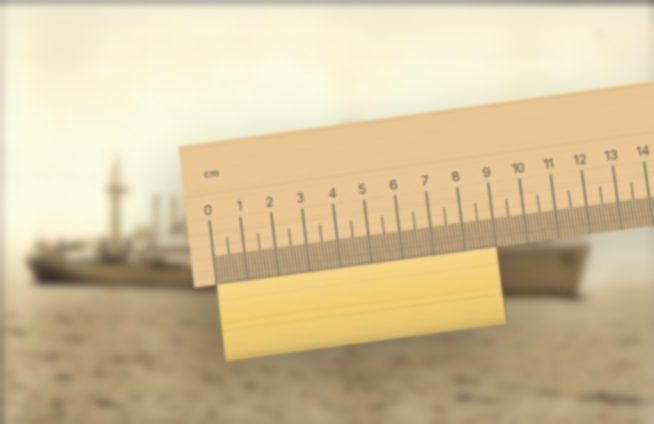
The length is 9 cm
